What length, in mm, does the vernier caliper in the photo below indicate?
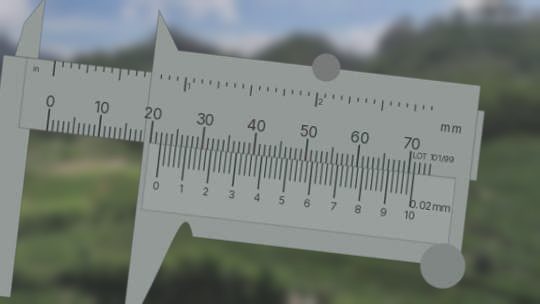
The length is 22.0 mm
